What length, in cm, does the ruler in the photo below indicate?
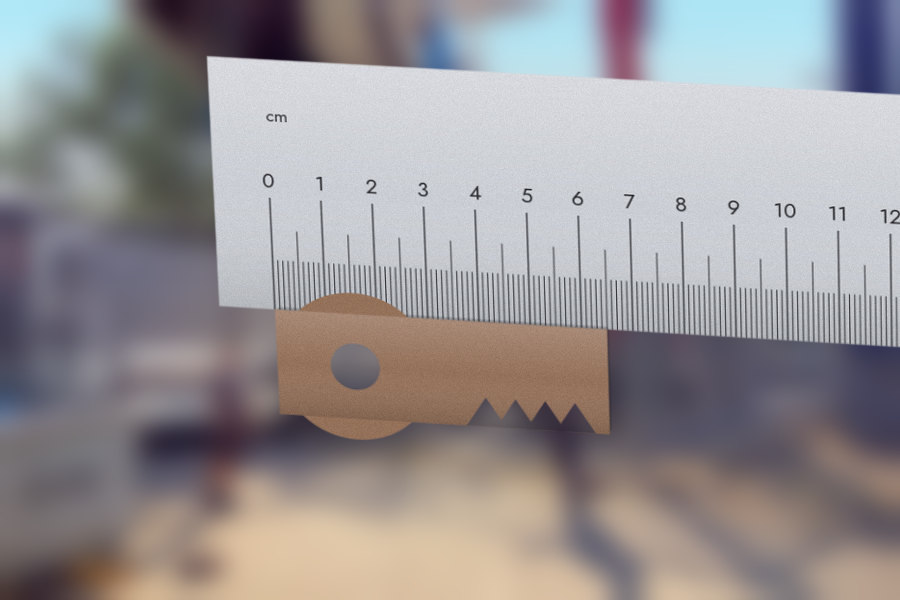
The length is 6.5 cm
